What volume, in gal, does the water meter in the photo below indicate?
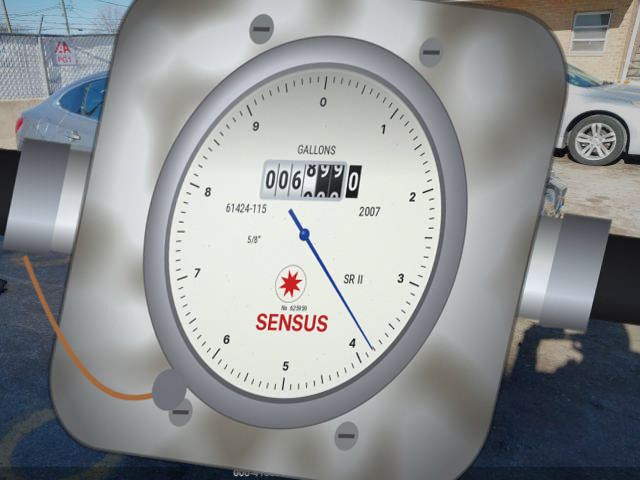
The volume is 68993.8 gal
